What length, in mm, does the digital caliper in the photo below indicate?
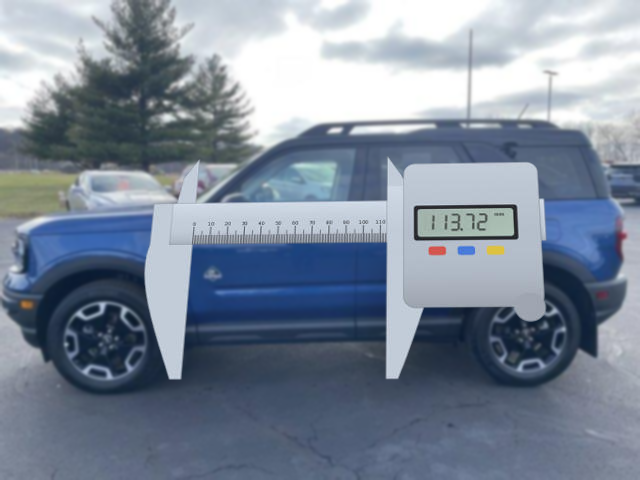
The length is 113.72 mm
